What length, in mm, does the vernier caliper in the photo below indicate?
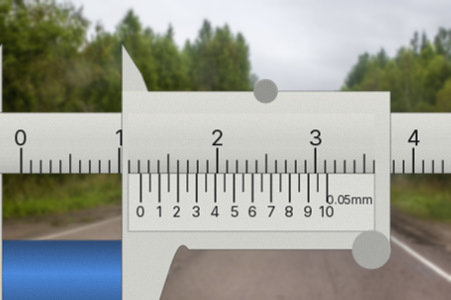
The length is 12.2 mm
